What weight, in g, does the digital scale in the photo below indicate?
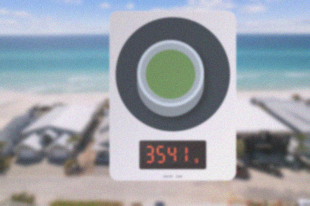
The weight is 3541 g
